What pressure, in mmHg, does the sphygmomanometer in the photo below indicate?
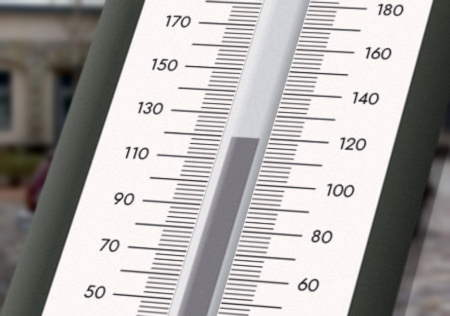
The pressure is 120 mmHg
